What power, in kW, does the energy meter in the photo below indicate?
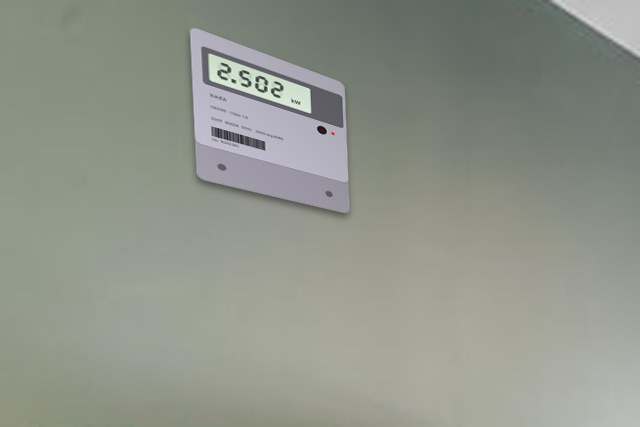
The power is 2.502 kW
